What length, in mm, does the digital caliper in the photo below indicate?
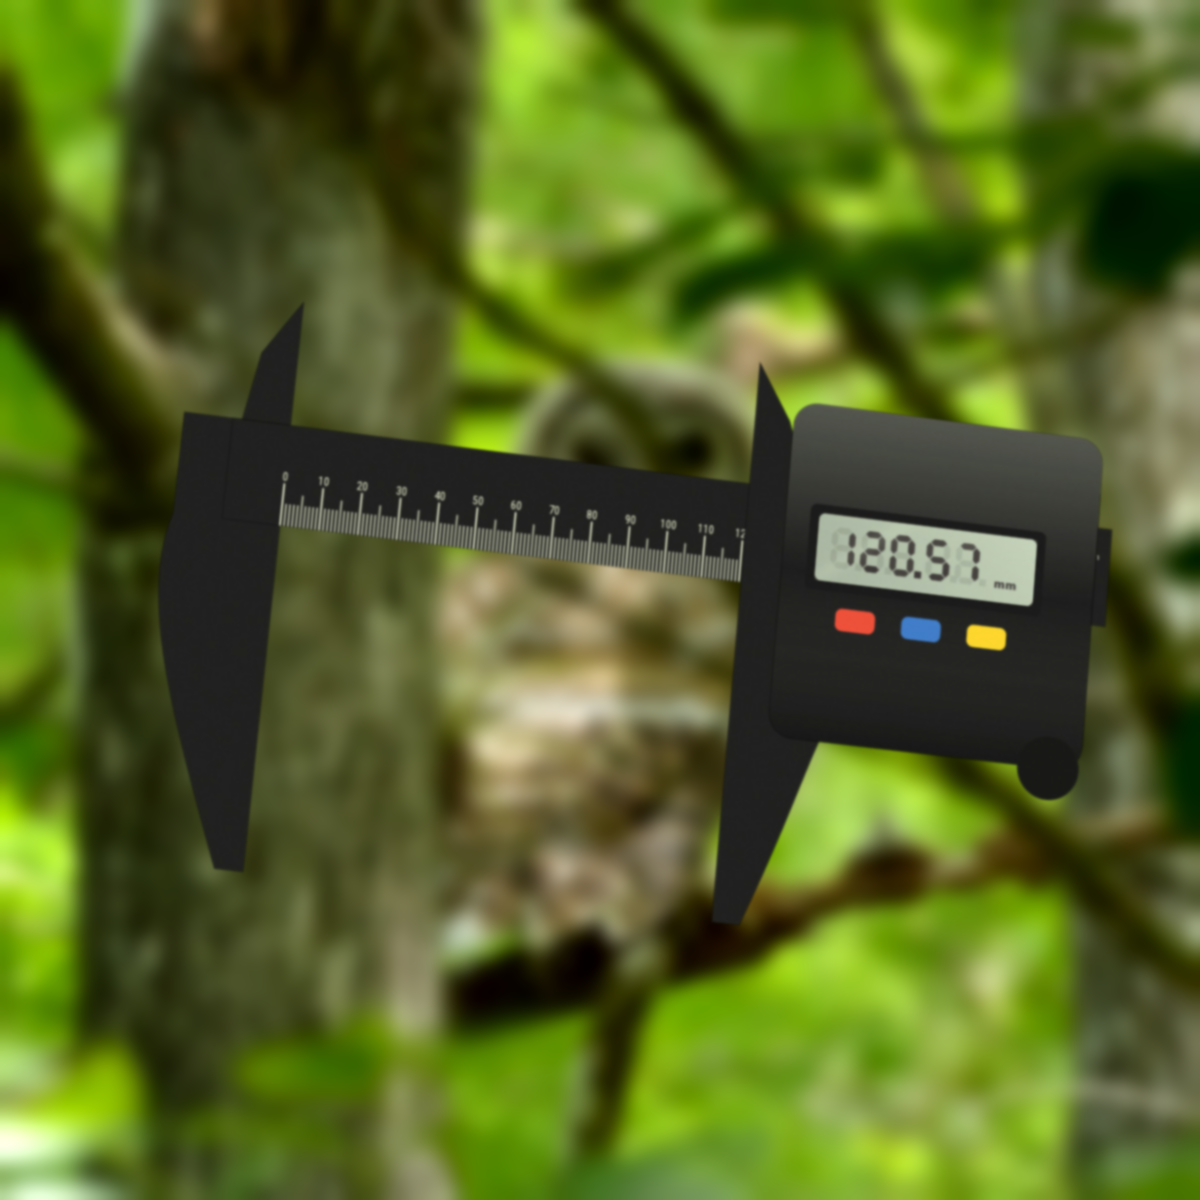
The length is 120.57 mm
